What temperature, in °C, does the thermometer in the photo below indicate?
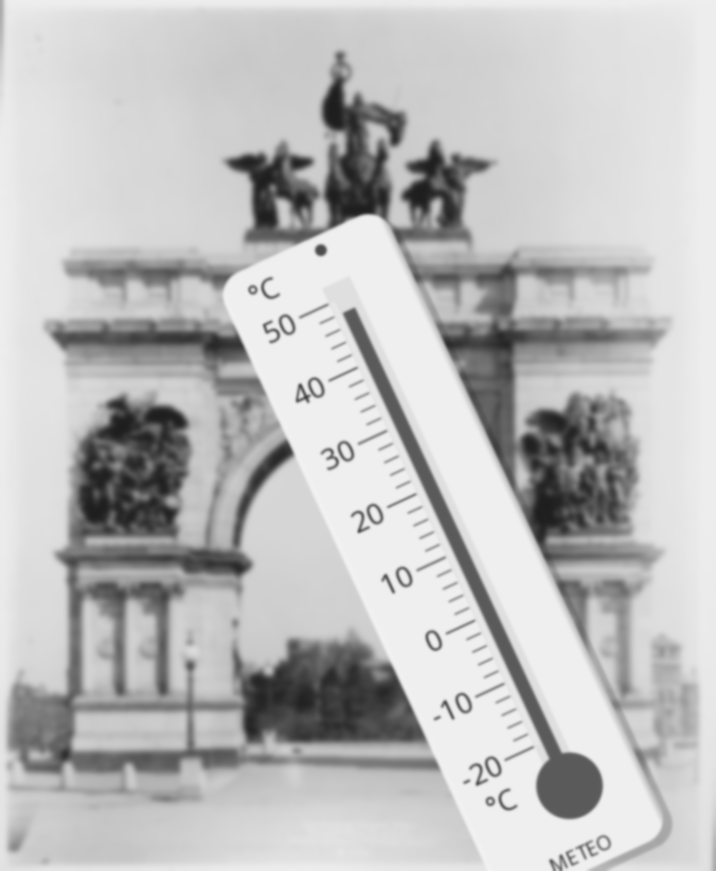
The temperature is 48 °C
